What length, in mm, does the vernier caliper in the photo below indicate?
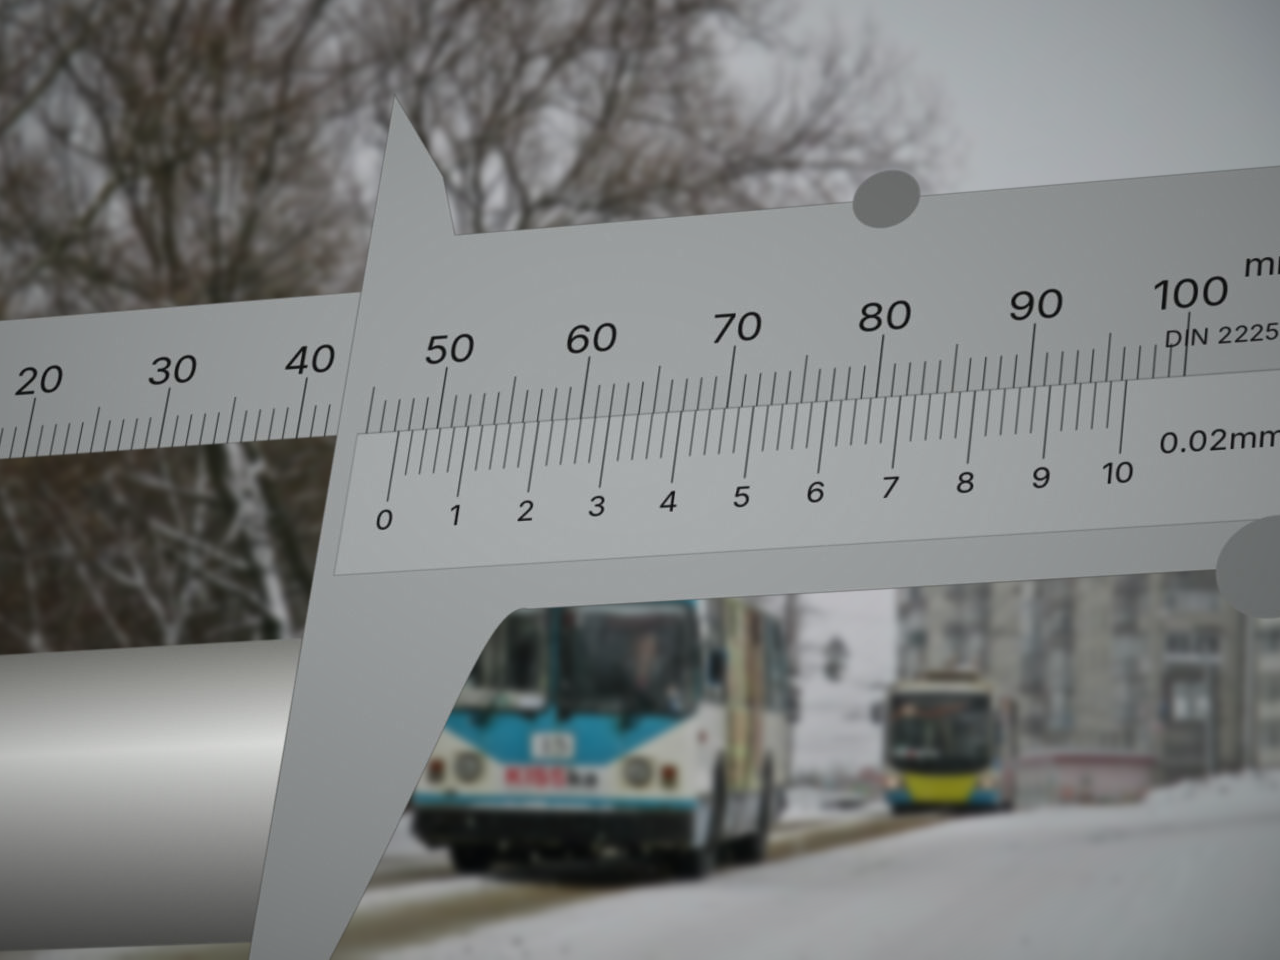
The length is 47.3 mm
